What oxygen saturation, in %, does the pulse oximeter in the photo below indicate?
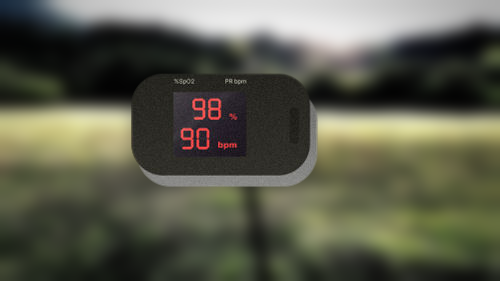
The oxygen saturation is 98 %
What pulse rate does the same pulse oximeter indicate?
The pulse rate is 90 bpm
